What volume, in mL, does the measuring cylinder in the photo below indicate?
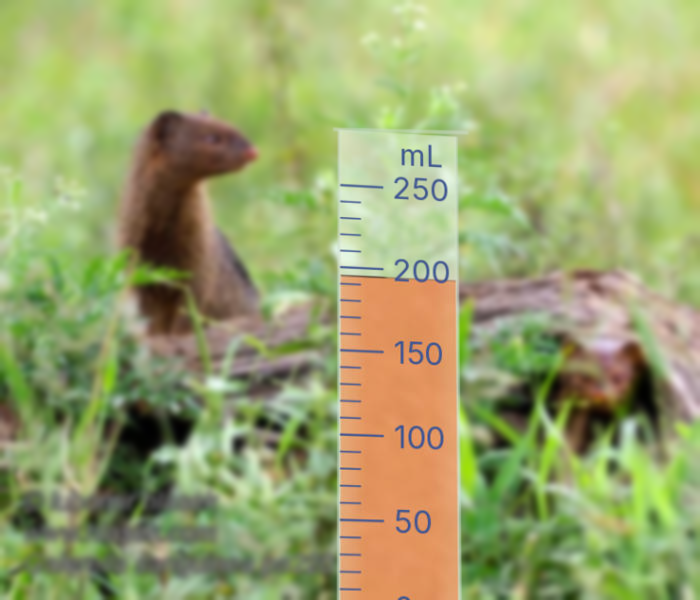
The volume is 195 mL
